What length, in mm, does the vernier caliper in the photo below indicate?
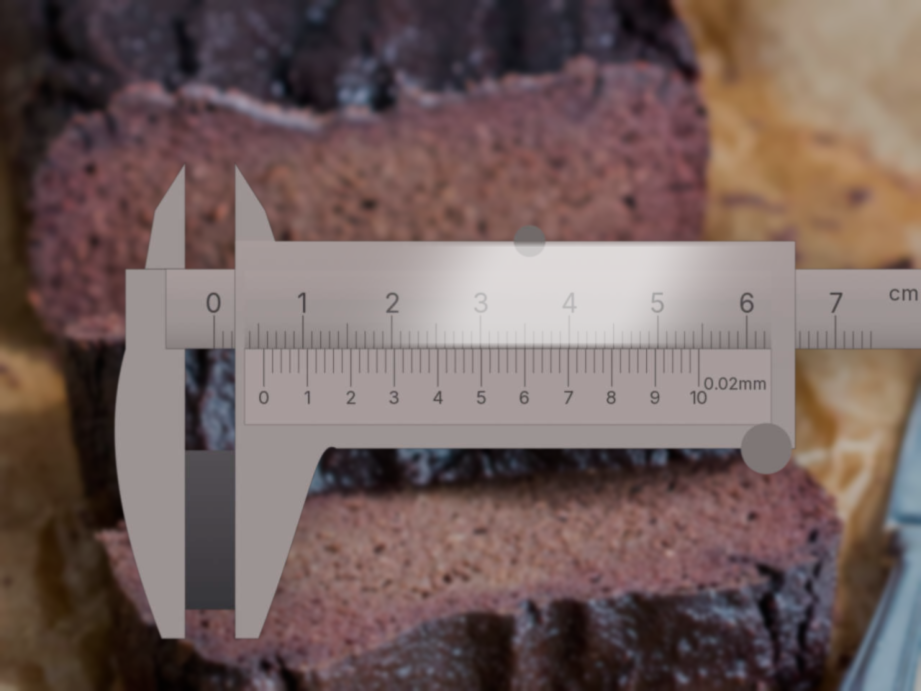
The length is 5.6 mm
